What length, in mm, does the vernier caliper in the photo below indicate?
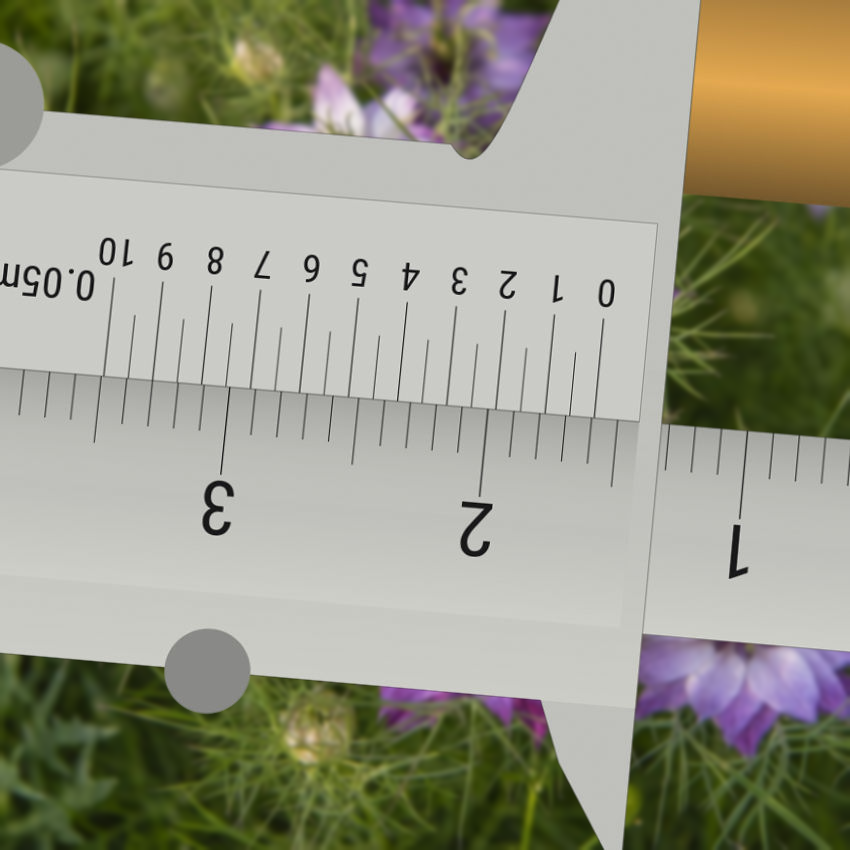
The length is 15.90 mm
